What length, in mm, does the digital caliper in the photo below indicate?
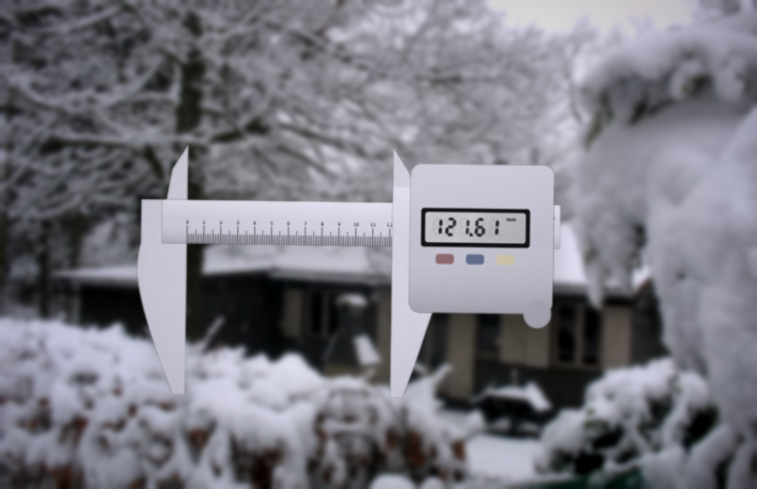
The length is 121.61 mm
